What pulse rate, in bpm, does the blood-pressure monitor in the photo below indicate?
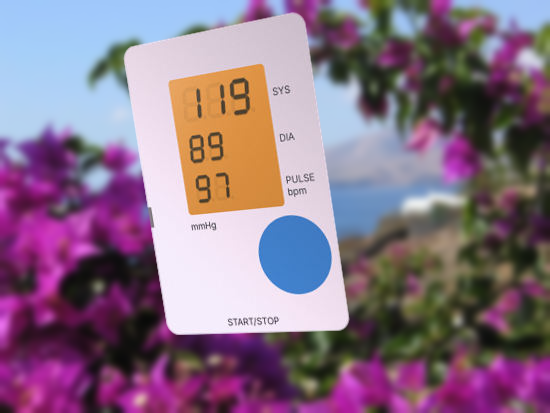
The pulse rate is 97 bpm
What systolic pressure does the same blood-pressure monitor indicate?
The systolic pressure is 119 mmHg
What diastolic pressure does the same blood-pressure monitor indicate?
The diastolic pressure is 89 mmHg
